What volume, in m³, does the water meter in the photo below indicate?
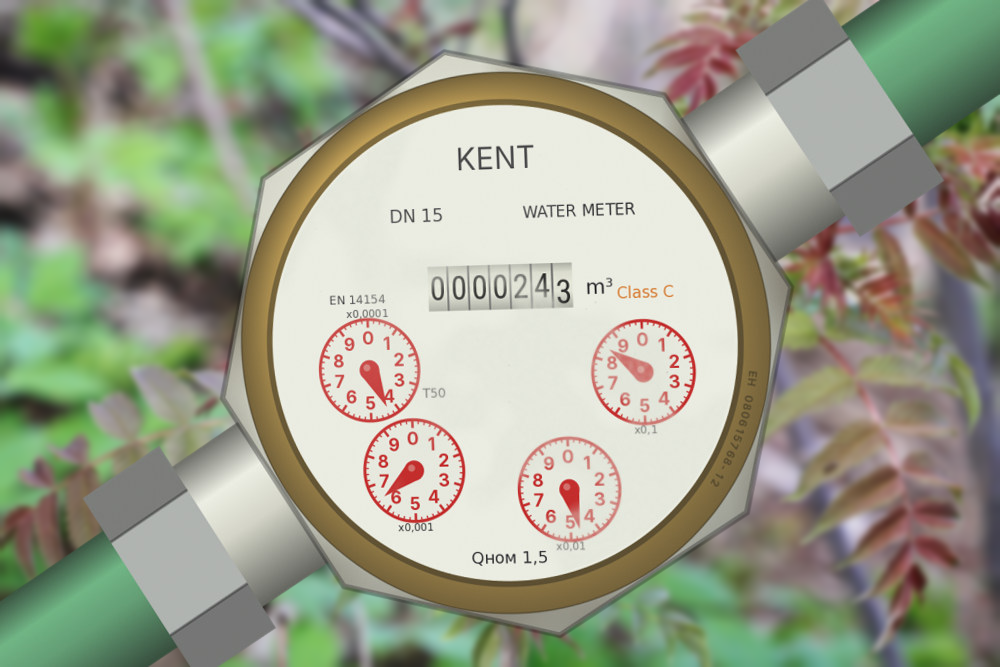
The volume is 242.8464 m³
